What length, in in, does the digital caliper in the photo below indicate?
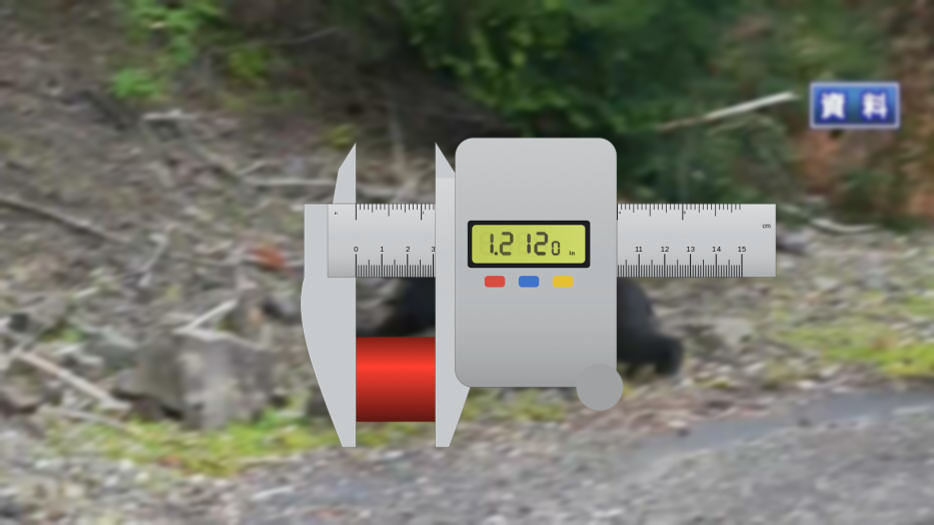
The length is 1.2120 in
